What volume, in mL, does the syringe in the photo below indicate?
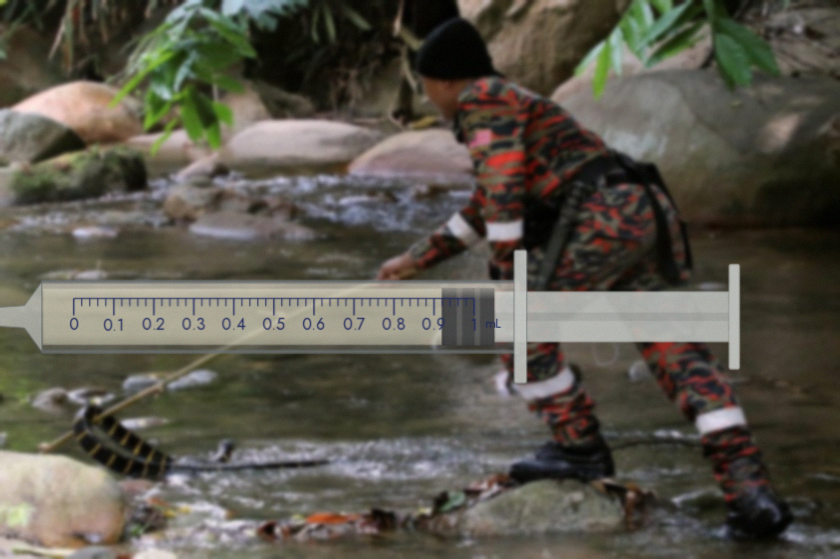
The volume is 0.92 mL
